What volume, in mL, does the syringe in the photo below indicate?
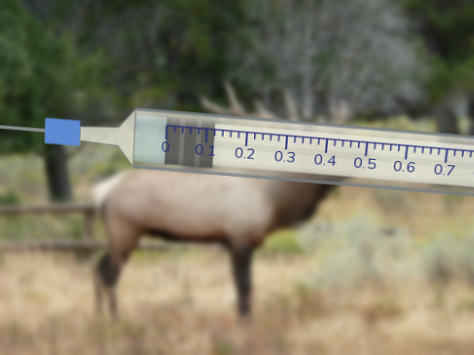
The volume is 0 mL
